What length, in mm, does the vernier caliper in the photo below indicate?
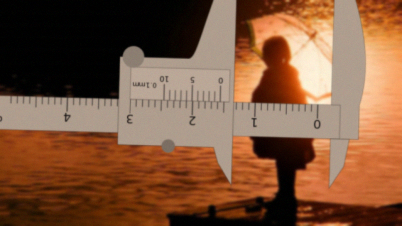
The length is 15.6 mm
